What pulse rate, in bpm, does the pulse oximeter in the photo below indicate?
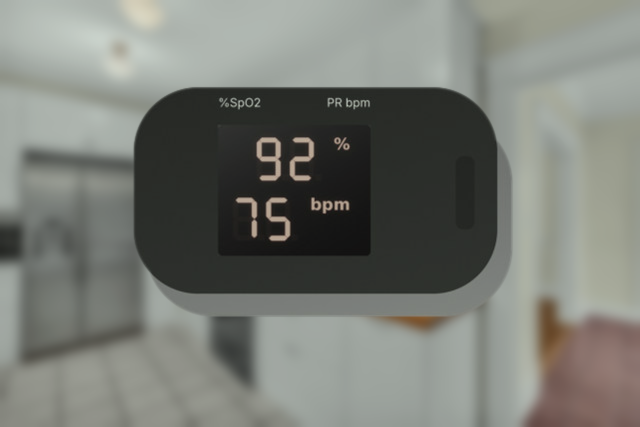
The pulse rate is 75 bpm
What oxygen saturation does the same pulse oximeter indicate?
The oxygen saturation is 92 %
